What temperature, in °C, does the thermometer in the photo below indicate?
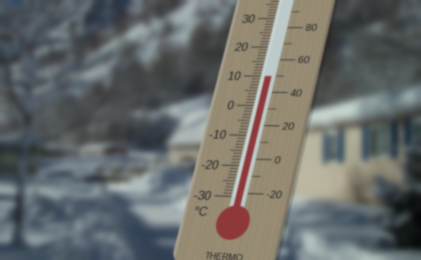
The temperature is 10 °C
